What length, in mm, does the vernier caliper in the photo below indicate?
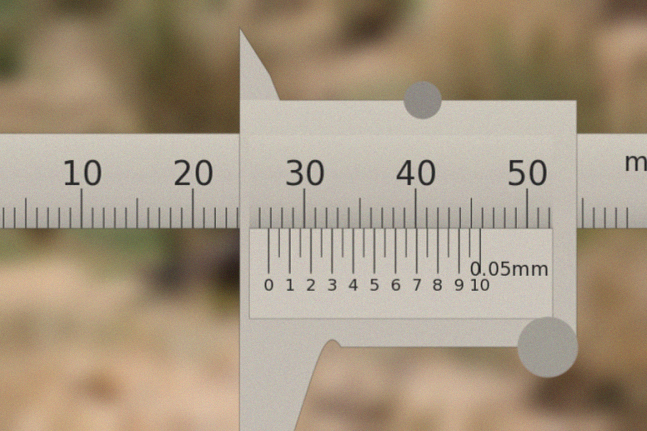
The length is 26.8 mm
